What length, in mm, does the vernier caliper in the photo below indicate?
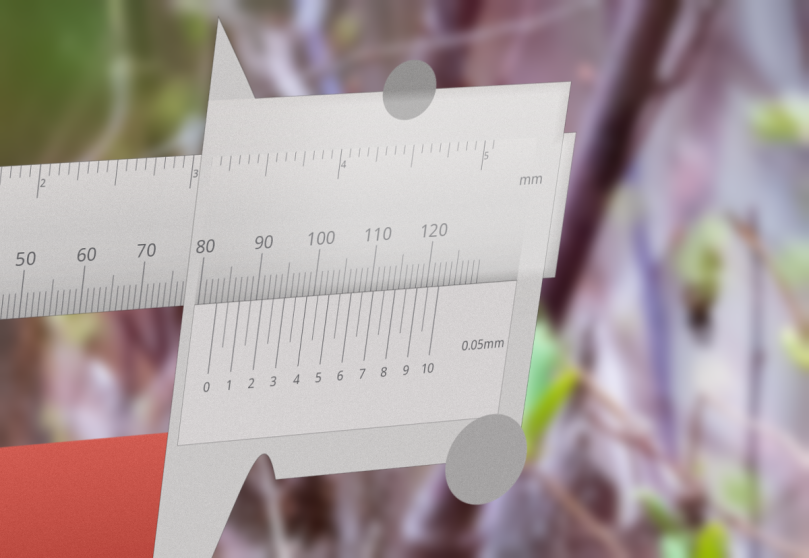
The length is 83.2 mm
